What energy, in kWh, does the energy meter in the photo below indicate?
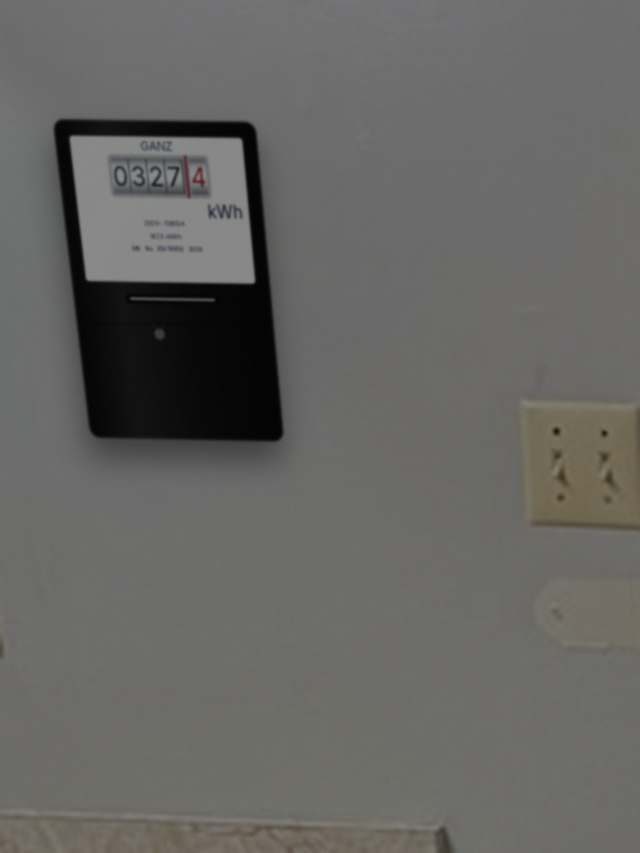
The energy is 327.4 kWh
